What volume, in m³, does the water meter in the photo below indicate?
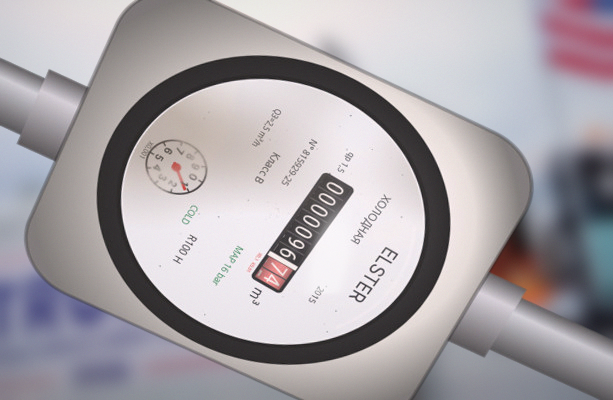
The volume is 96.741 m³
